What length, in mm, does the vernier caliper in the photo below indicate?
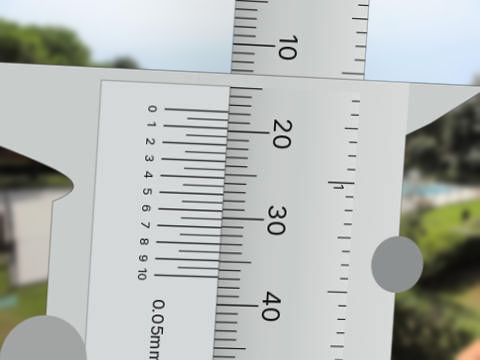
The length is 17.8 mm
